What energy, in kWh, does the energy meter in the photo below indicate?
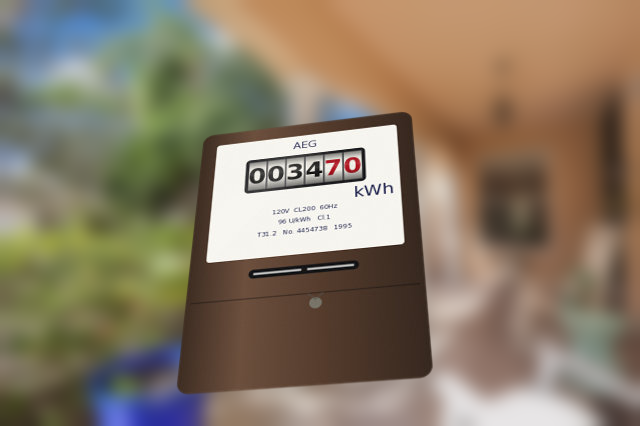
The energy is 34.70 kWh
